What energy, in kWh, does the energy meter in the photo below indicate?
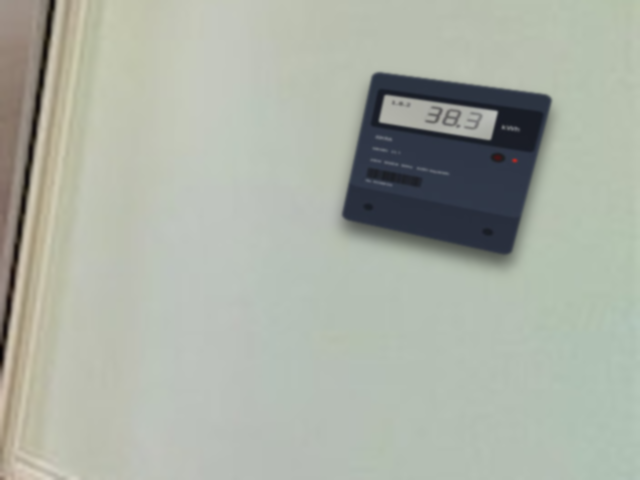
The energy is 38.3 kWh
